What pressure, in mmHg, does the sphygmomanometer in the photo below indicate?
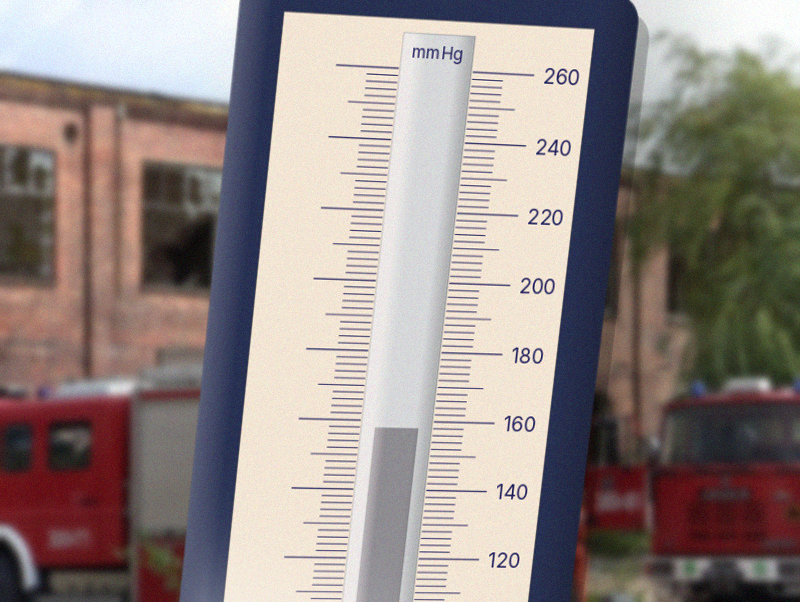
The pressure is 158 mmHg
